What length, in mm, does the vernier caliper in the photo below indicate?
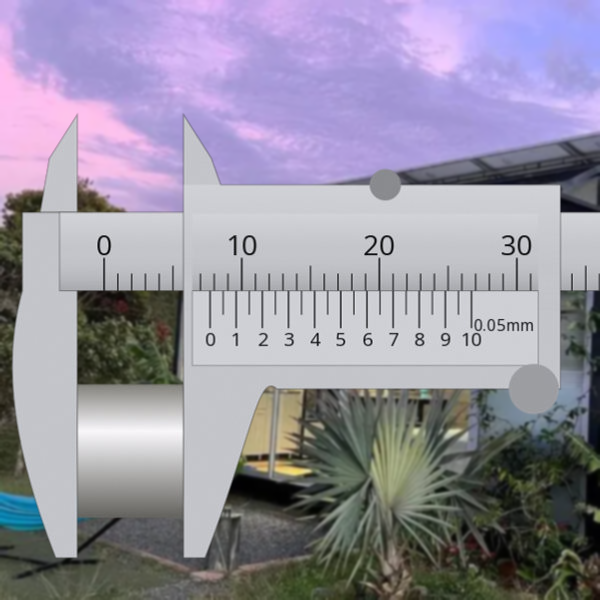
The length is 7.7 mm
